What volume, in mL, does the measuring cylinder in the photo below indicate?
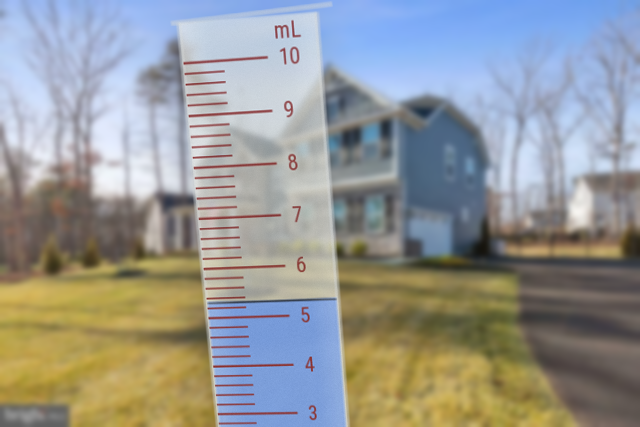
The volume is 5.3 mL
